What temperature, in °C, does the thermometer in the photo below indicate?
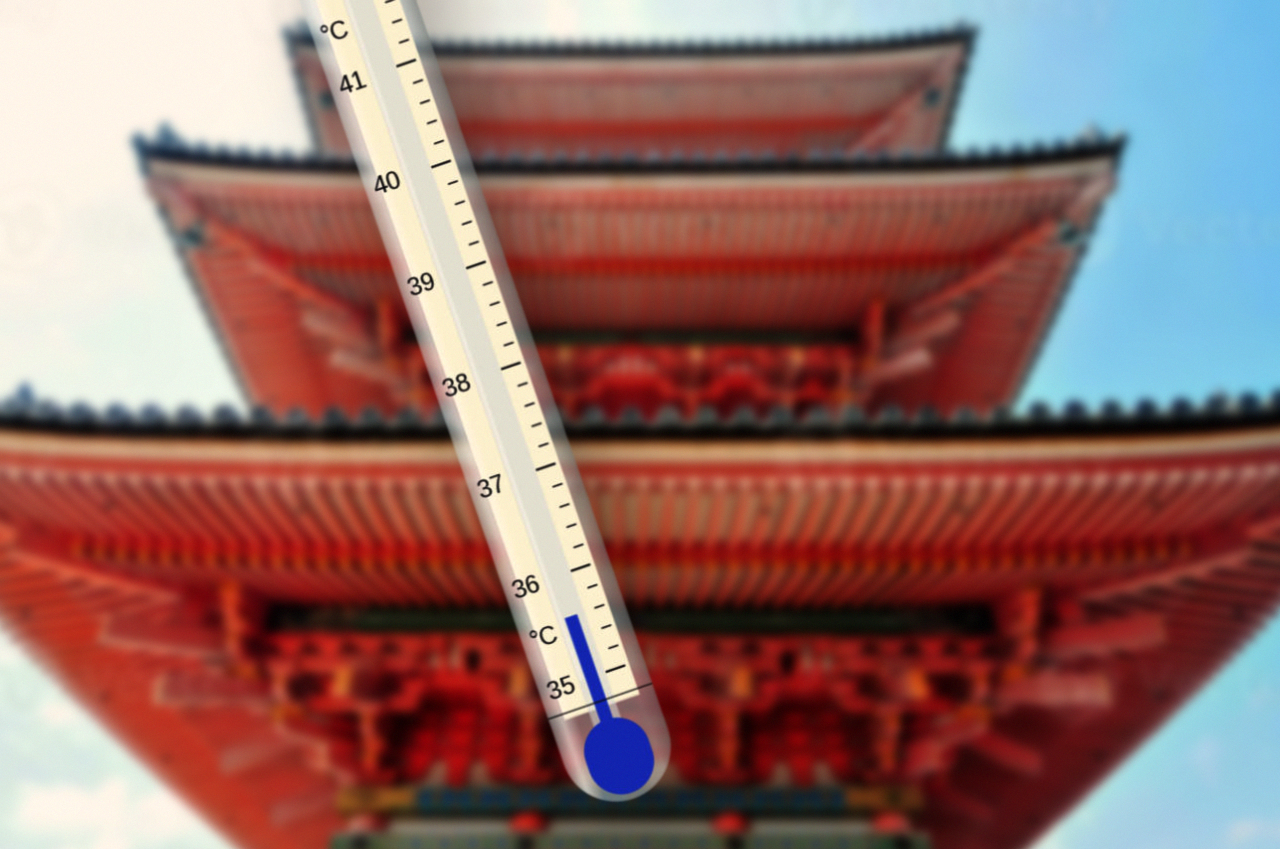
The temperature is 35.6 °C
